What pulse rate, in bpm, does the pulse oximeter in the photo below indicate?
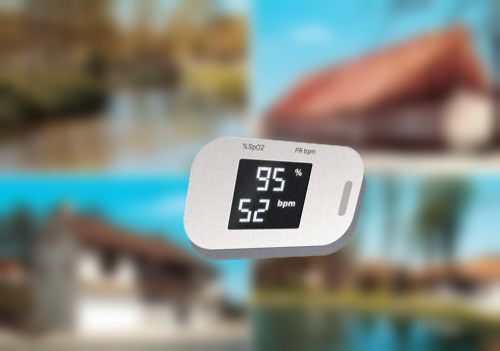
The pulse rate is 52 bpm
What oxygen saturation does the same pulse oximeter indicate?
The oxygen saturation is 95 %
